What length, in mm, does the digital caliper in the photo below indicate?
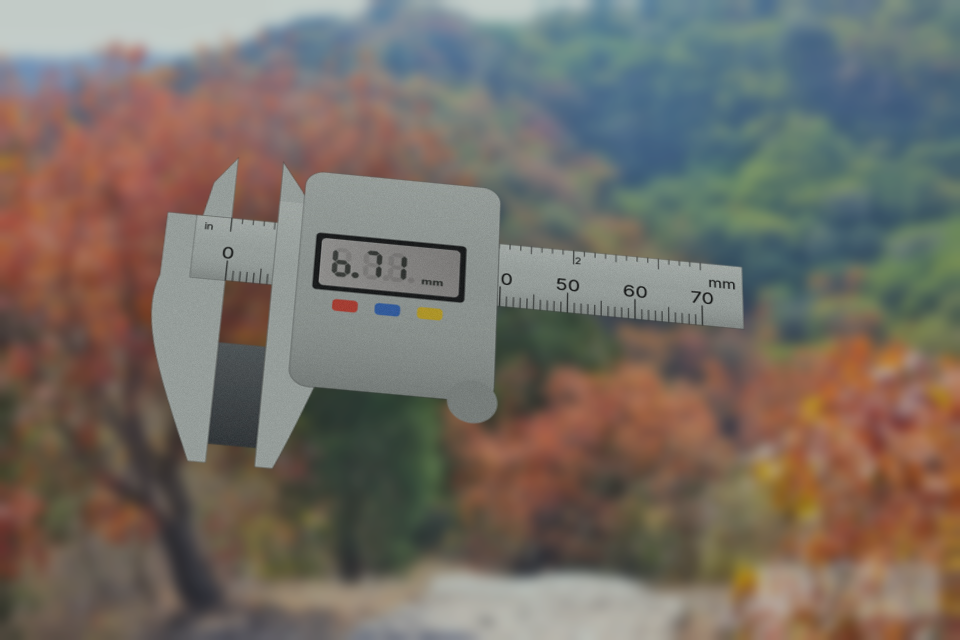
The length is 6.71 mm
